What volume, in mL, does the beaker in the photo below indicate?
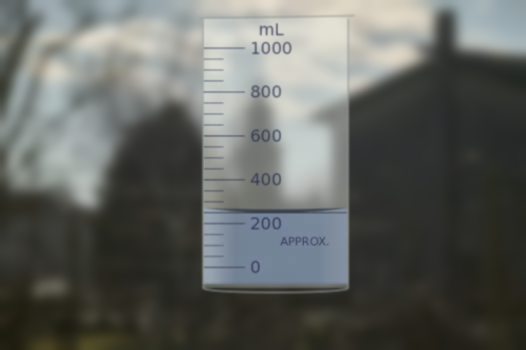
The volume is 250 mL
